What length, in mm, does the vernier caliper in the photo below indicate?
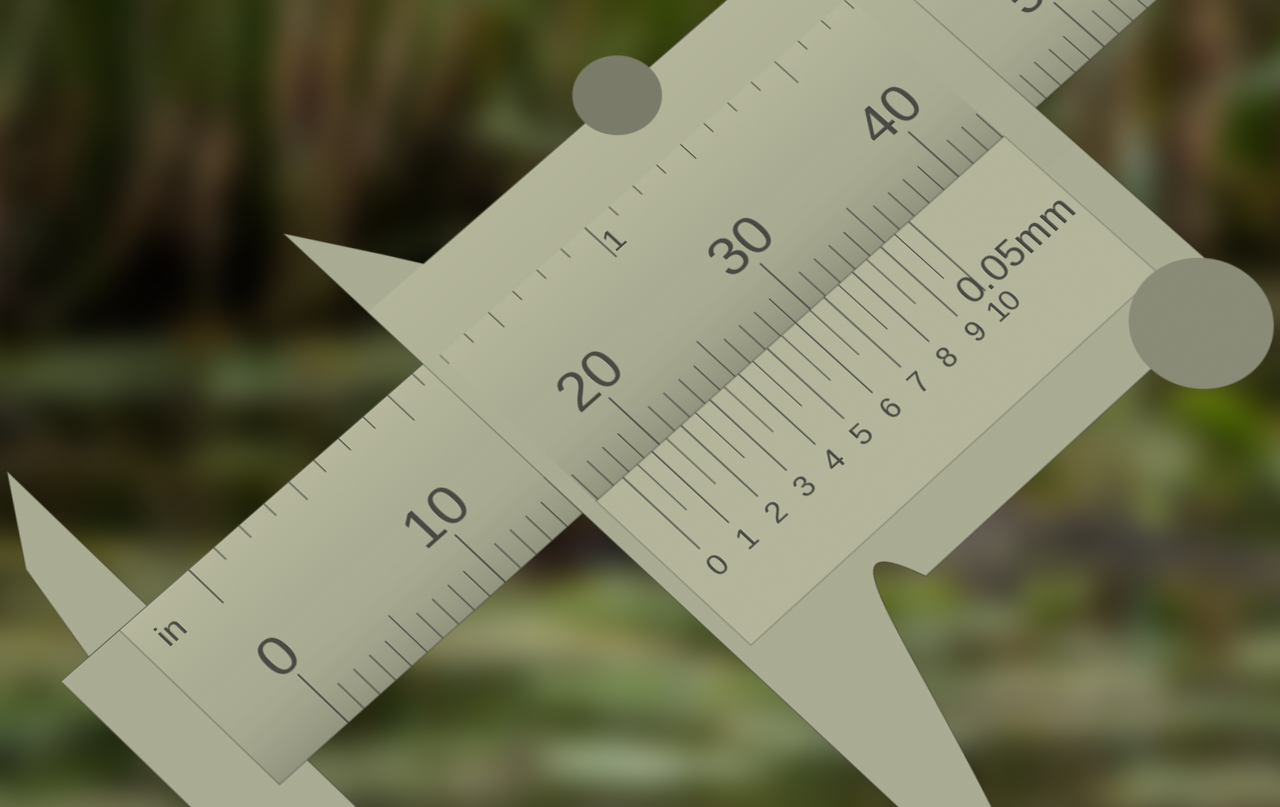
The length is 17.6 mm
